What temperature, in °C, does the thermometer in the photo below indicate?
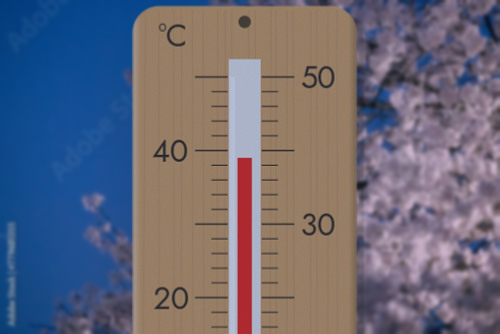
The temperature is 39 °C
